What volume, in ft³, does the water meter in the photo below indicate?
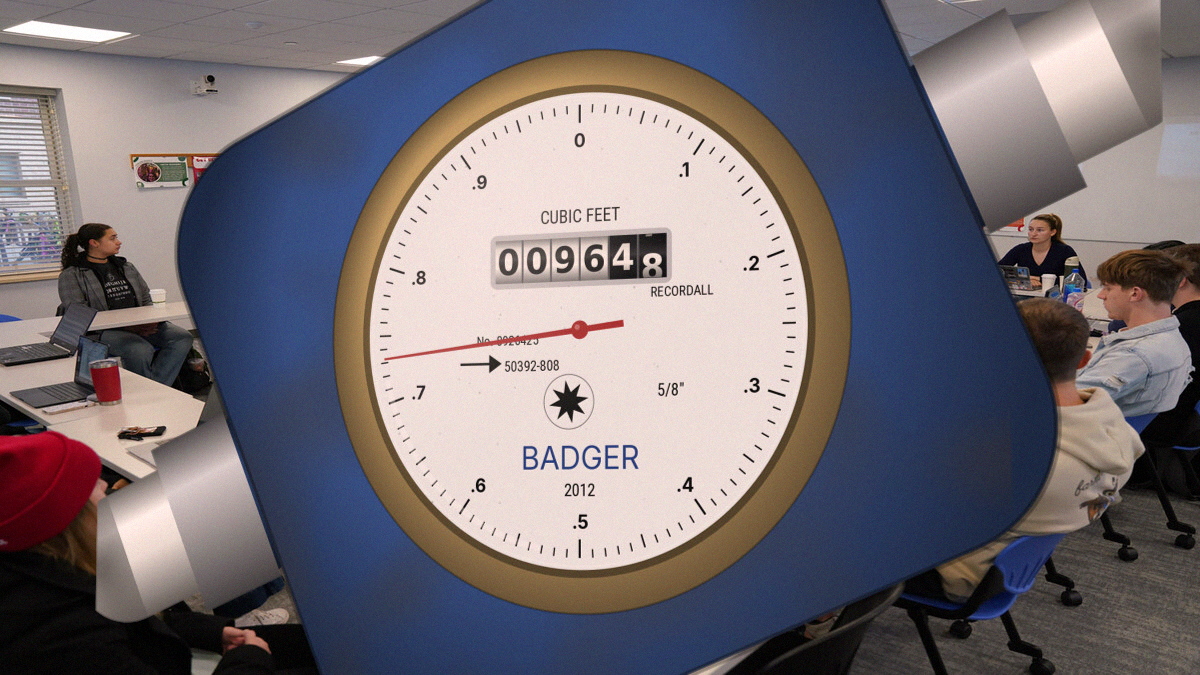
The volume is 9647.73 ft³
